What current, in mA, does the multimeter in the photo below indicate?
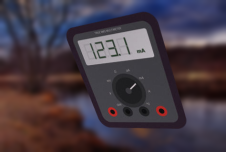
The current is 123.1 mA
